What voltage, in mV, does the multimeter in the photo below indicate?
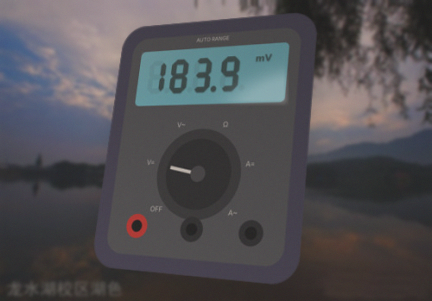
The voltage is 183.9 mV
